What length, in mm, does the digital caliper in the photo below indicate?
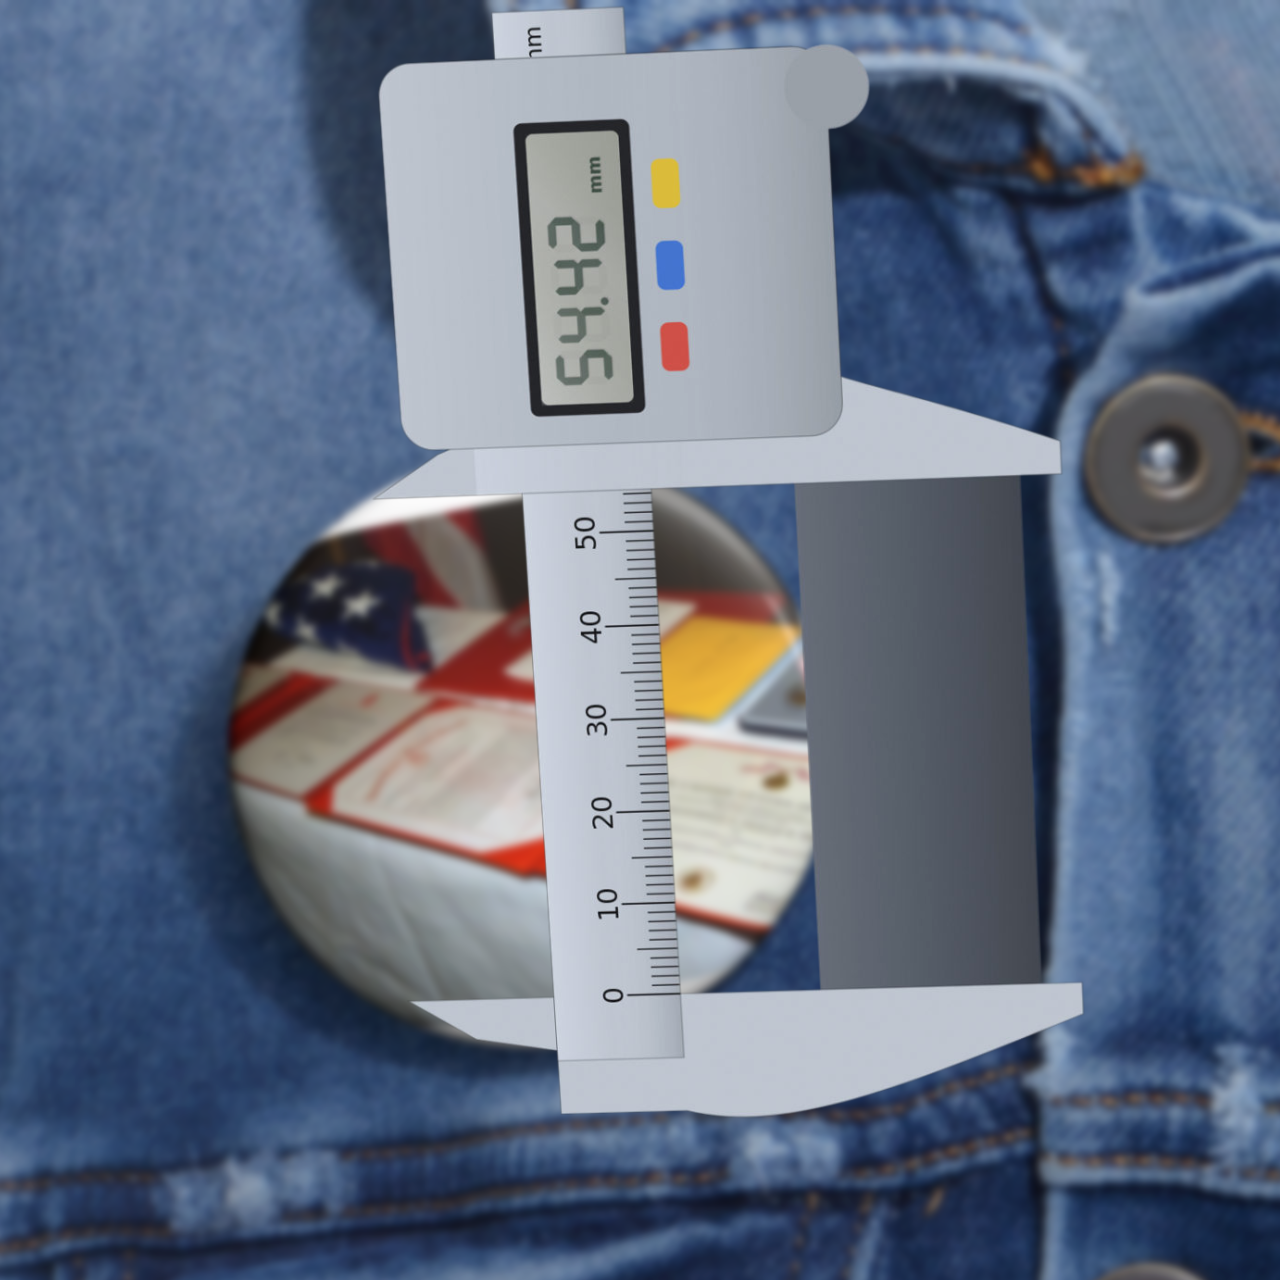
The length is 54.42 mm
